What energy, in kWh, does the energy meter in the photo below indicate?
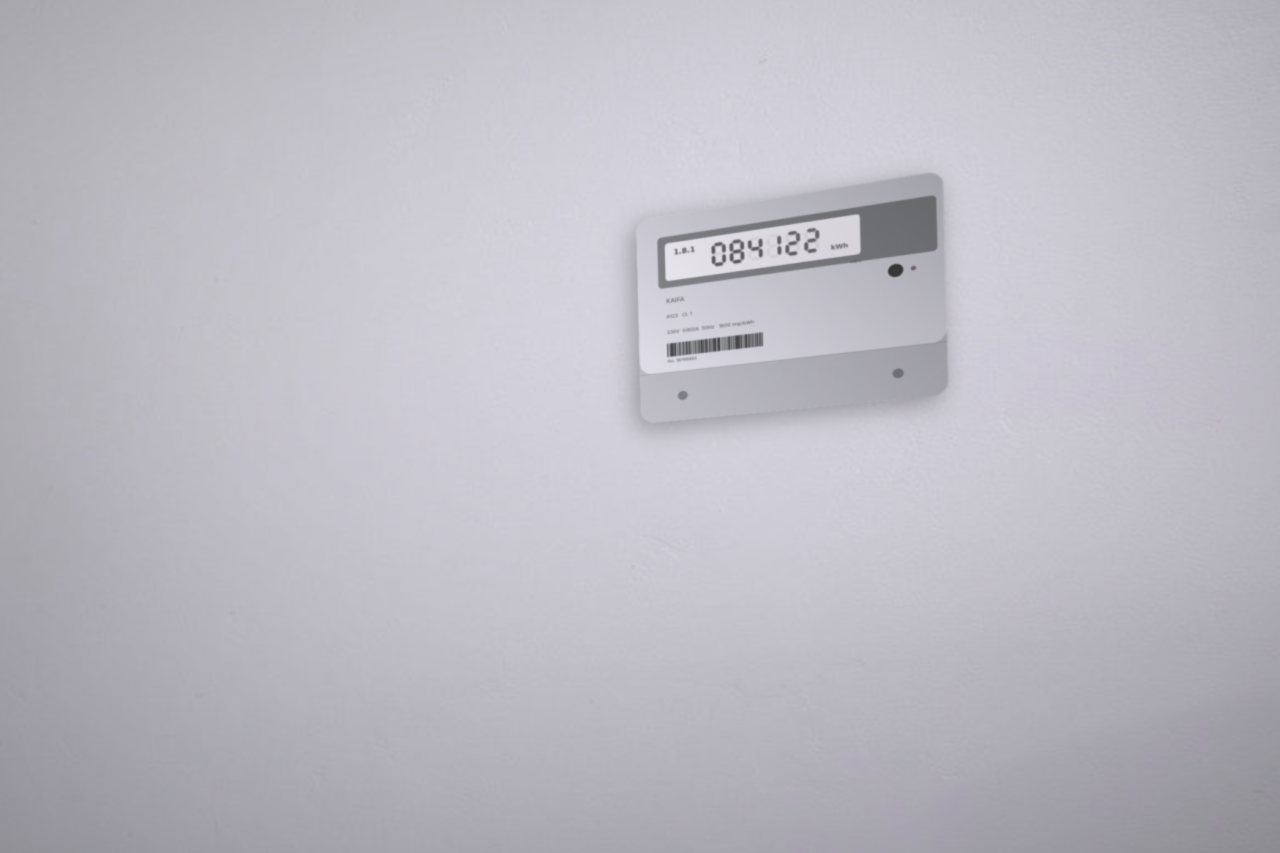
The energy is 84122 kWh
